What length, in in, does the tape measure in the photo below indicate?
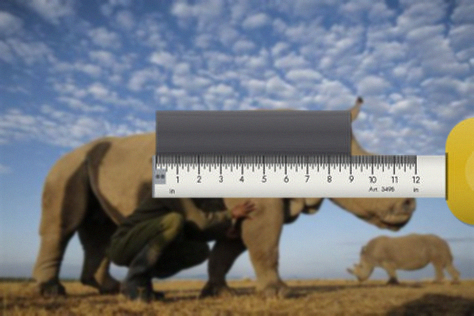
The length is 9 in
